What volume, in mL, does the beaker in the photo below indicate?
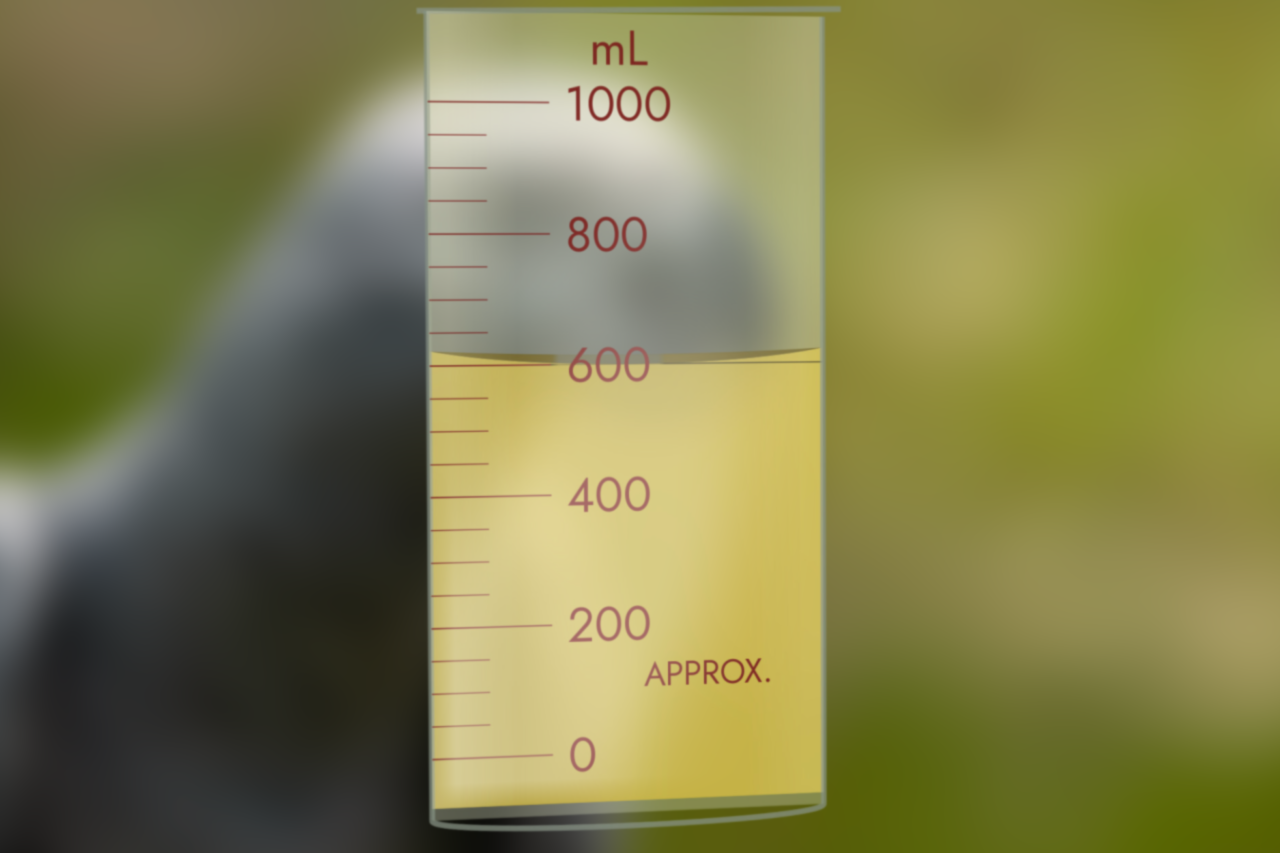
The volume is 600 mL
